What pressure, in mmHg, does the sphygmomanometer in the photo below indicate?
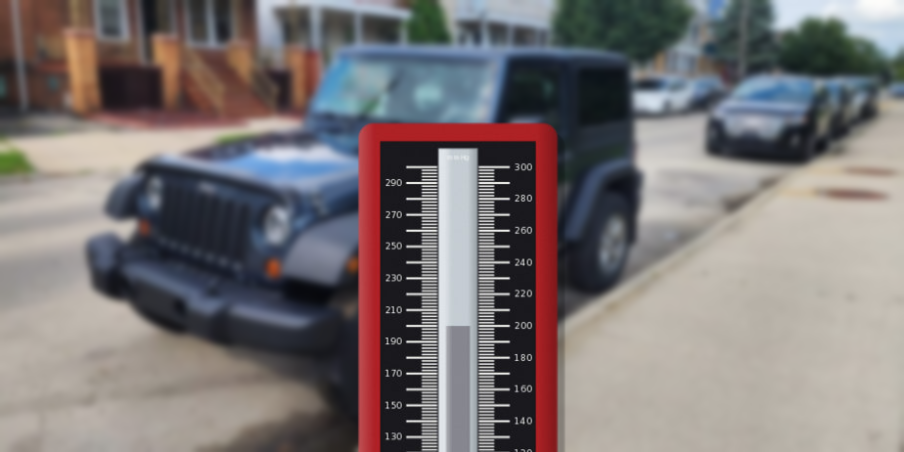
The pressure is 200 mmHg
